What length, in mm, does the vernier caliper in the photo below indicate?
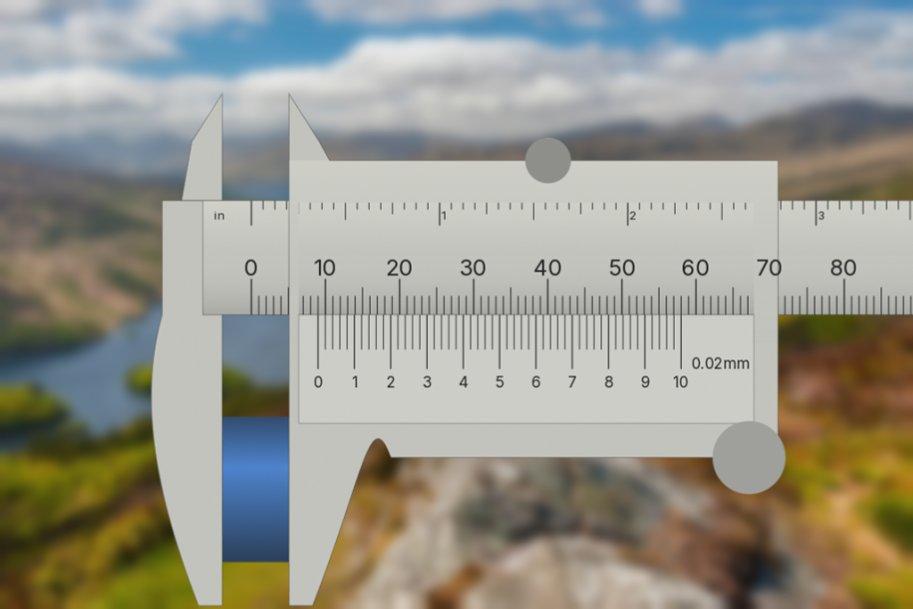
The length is 9.0 mm
